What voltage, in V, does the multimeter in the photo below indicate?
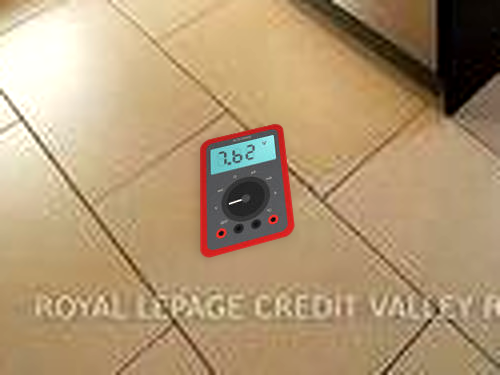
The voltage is 7.62 V
